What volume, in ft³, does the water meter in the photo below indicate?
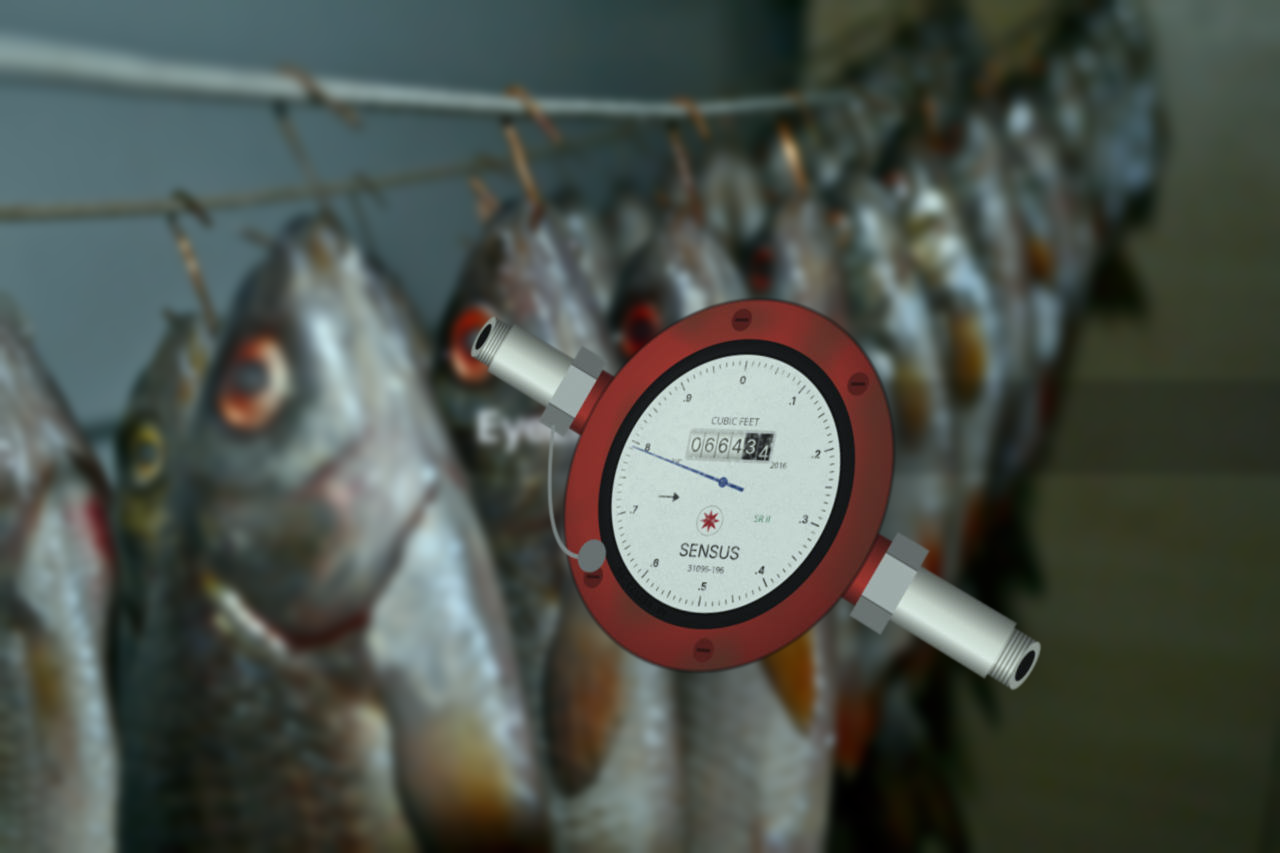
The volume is 66433.79 ft³
